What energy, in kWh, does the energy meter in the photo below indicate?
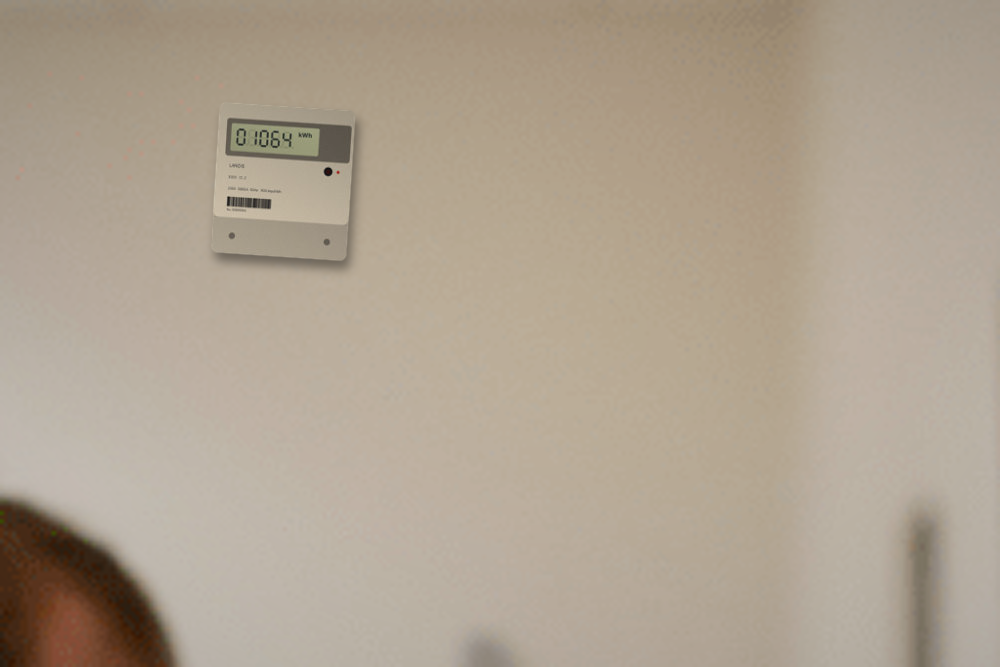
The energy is 1064 kWh
